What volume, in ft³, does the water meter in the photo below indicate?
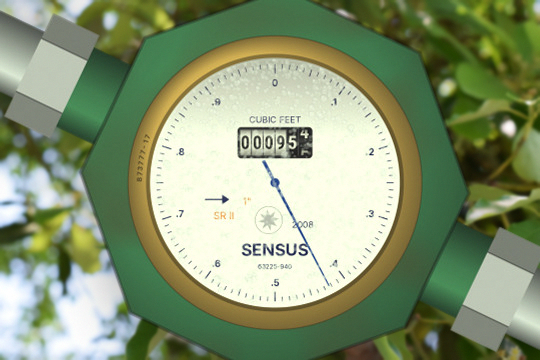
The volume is 954.42 ft³
